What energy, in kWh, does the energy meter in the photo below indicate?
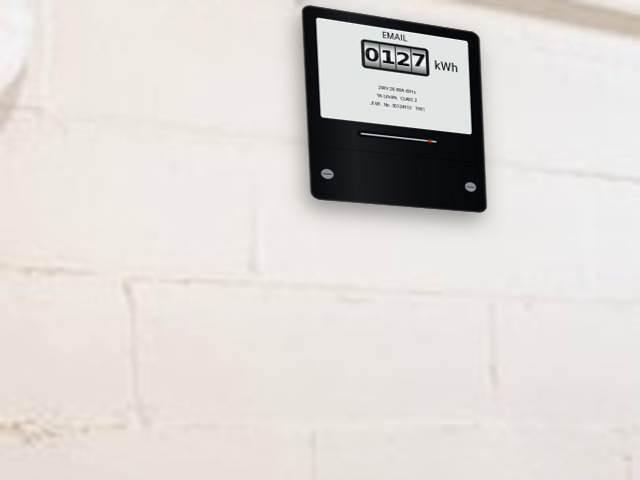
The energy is 127 kWh
